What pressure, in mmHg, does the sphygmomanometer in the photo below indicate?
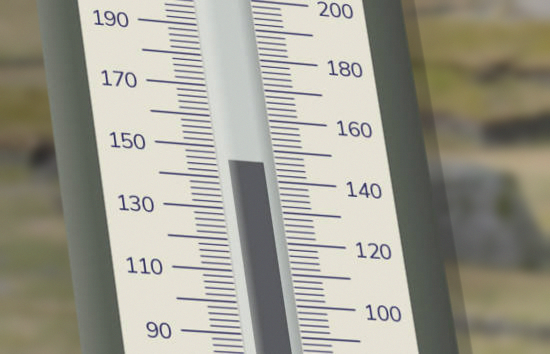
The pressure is 146 mmHg
